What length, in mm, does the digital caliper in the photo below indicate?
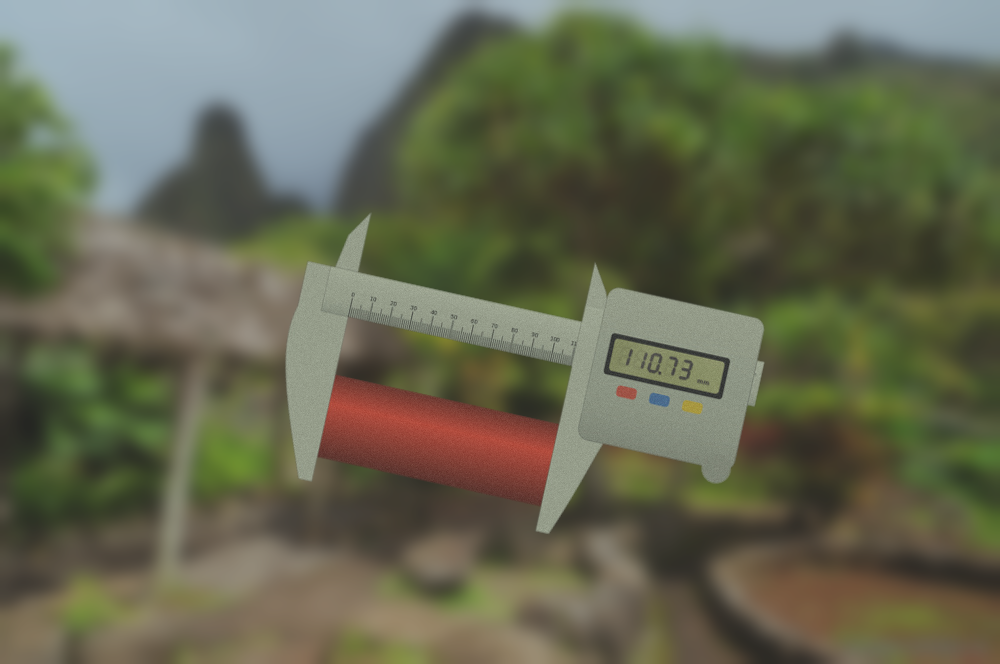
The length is 110.73 mm
